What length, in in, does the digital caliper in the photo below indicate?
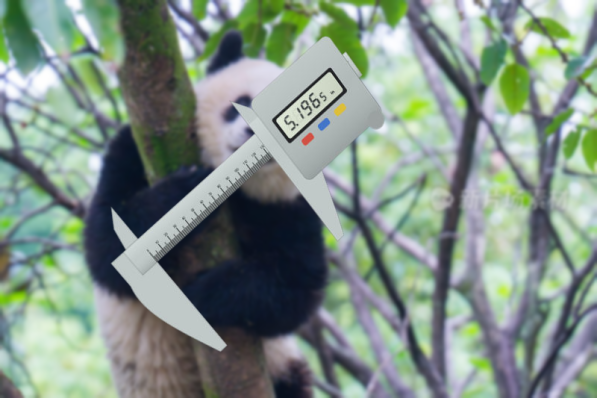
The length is 5.1965 in
